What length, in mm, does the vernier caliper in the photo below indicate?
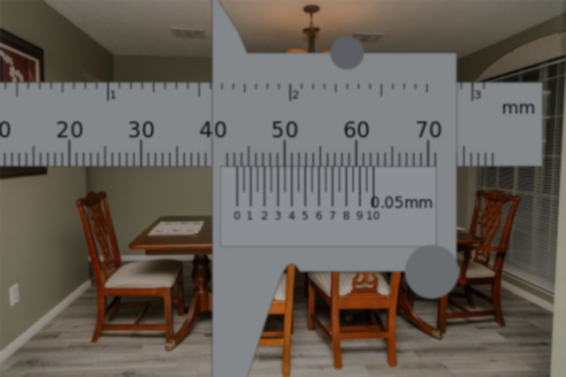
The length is 43.4 mm
